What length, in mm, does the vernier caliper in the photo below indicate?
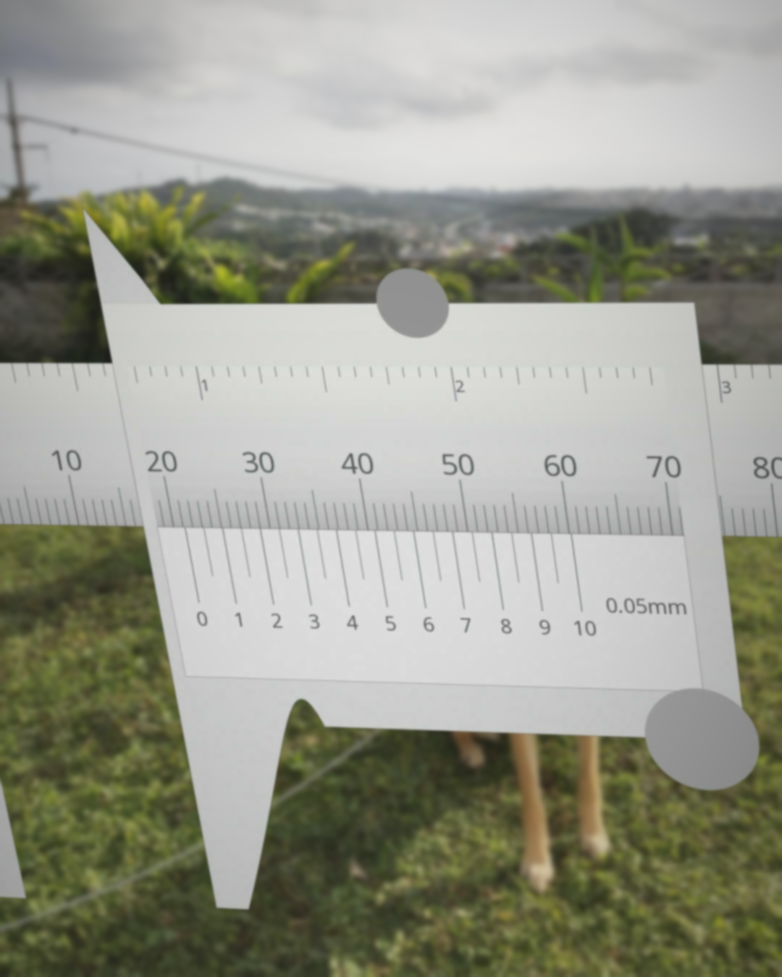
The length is 21.2 mm
